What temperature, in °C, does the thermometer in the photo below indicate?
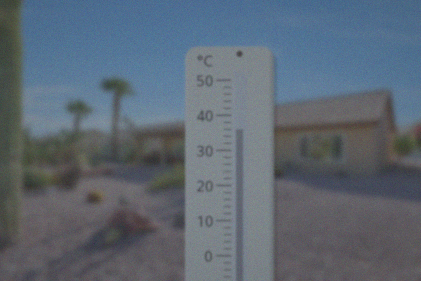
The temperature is 36 °C
